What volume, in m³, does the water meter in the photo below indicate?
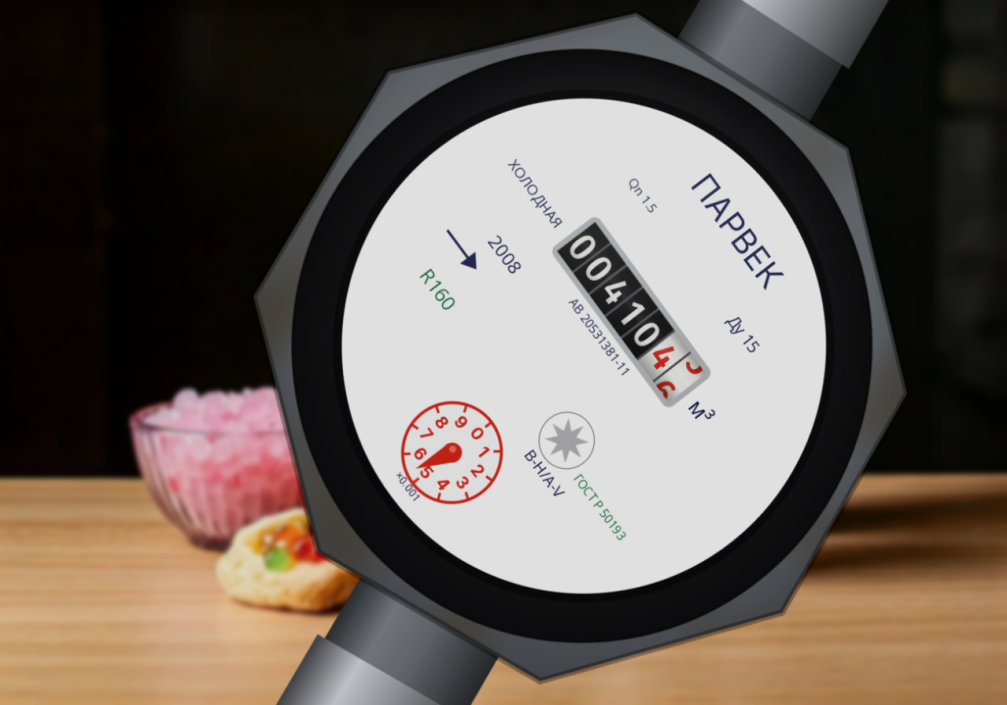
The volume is 410.455 m³
